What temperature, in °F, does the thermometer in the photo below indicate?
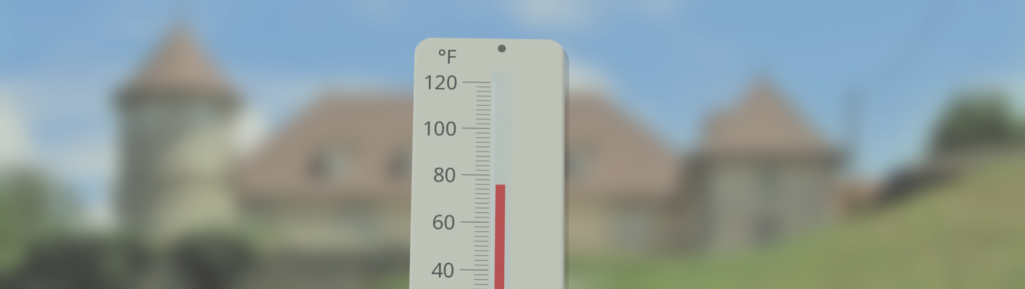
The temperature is 76 °F
